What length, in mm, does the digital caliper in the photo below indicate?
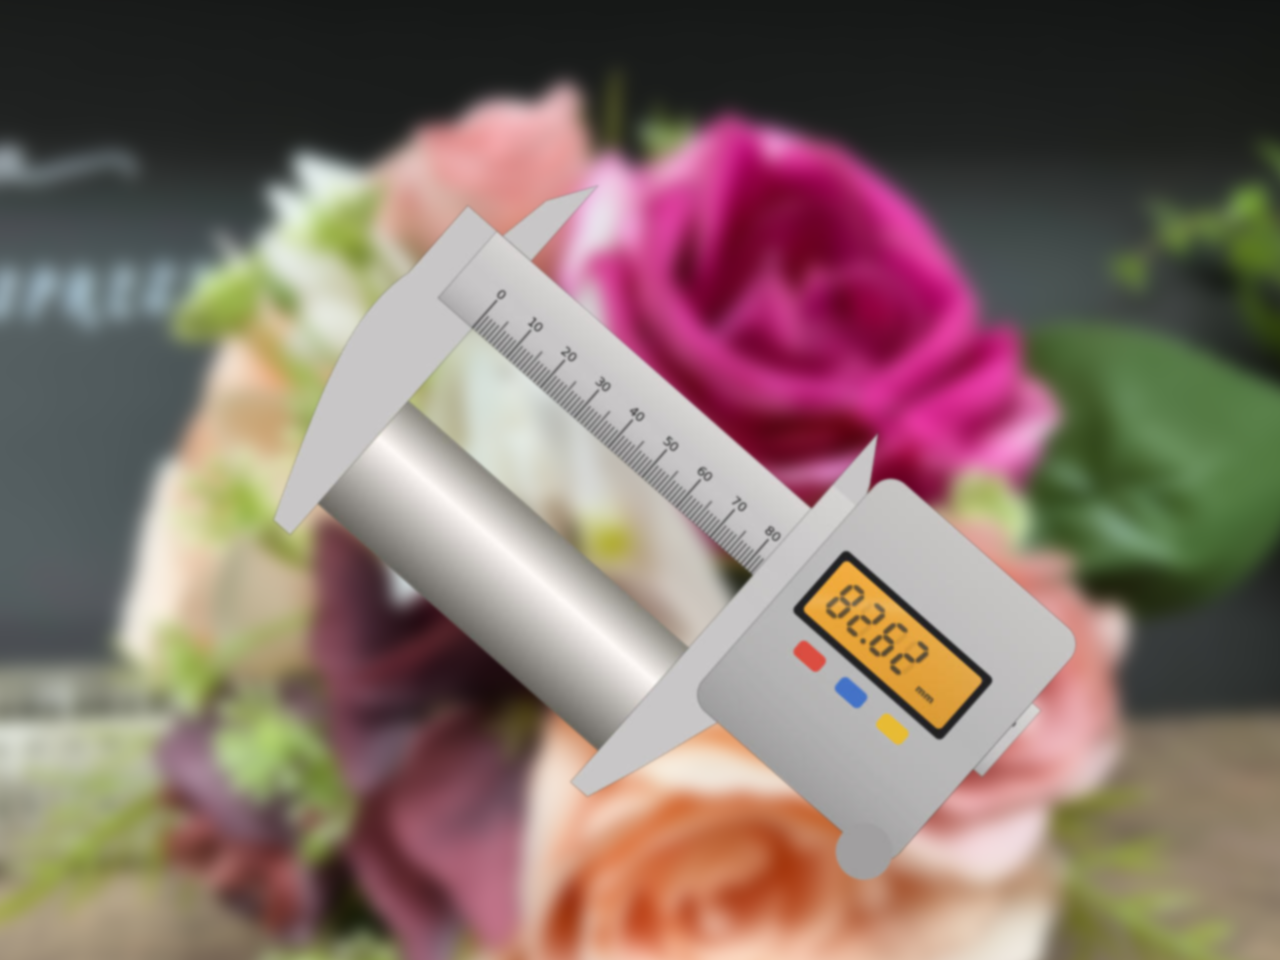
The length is 82.62 mm
